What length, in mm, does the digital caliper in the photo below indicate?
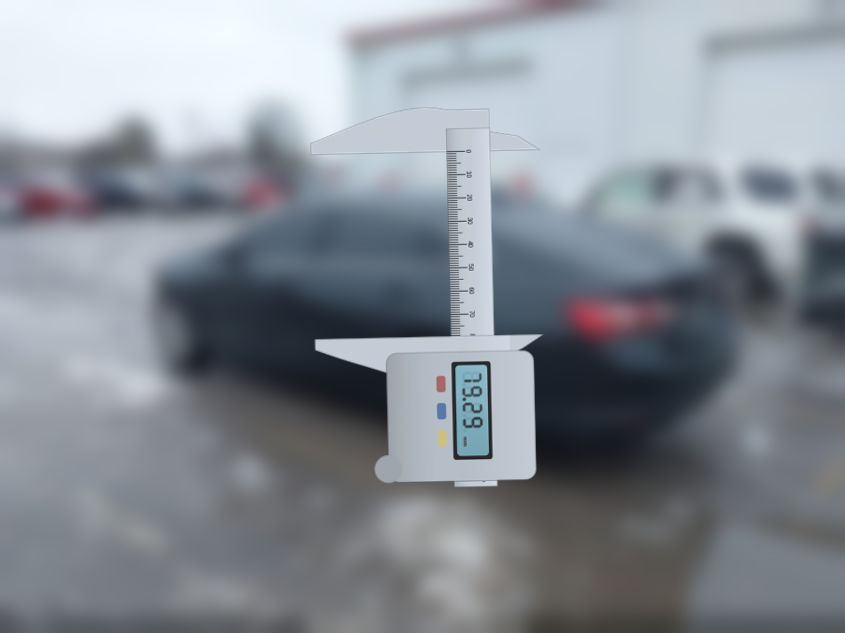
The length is 79.29 mm
